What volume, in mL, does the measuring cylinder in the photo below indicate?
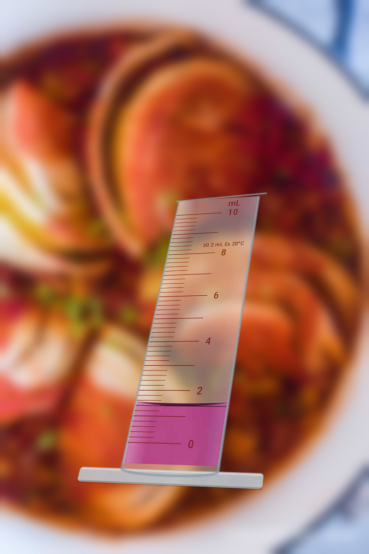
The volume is 1.4 mL
